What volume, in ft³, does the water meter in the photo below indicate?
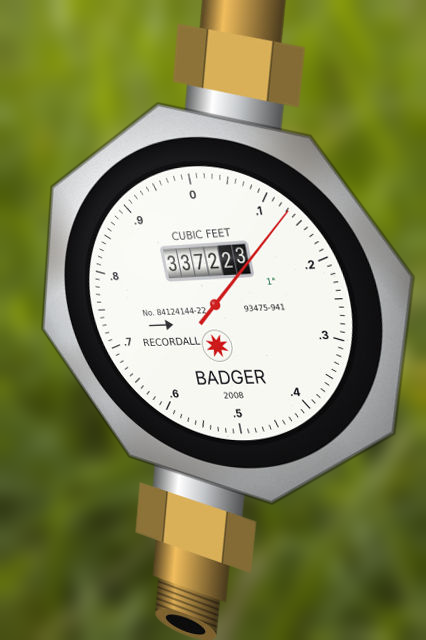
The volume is 337223.13 ft³
